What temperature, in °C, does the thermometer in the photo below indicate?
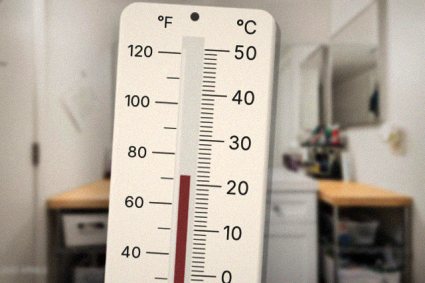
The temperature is 22 °C
